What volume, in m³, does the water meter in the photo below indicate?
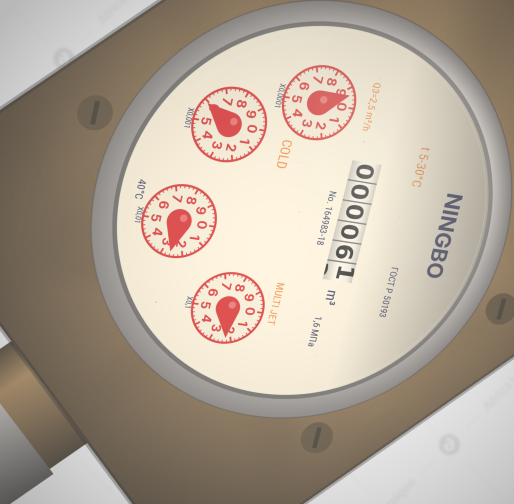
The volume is 61.2259 m³
